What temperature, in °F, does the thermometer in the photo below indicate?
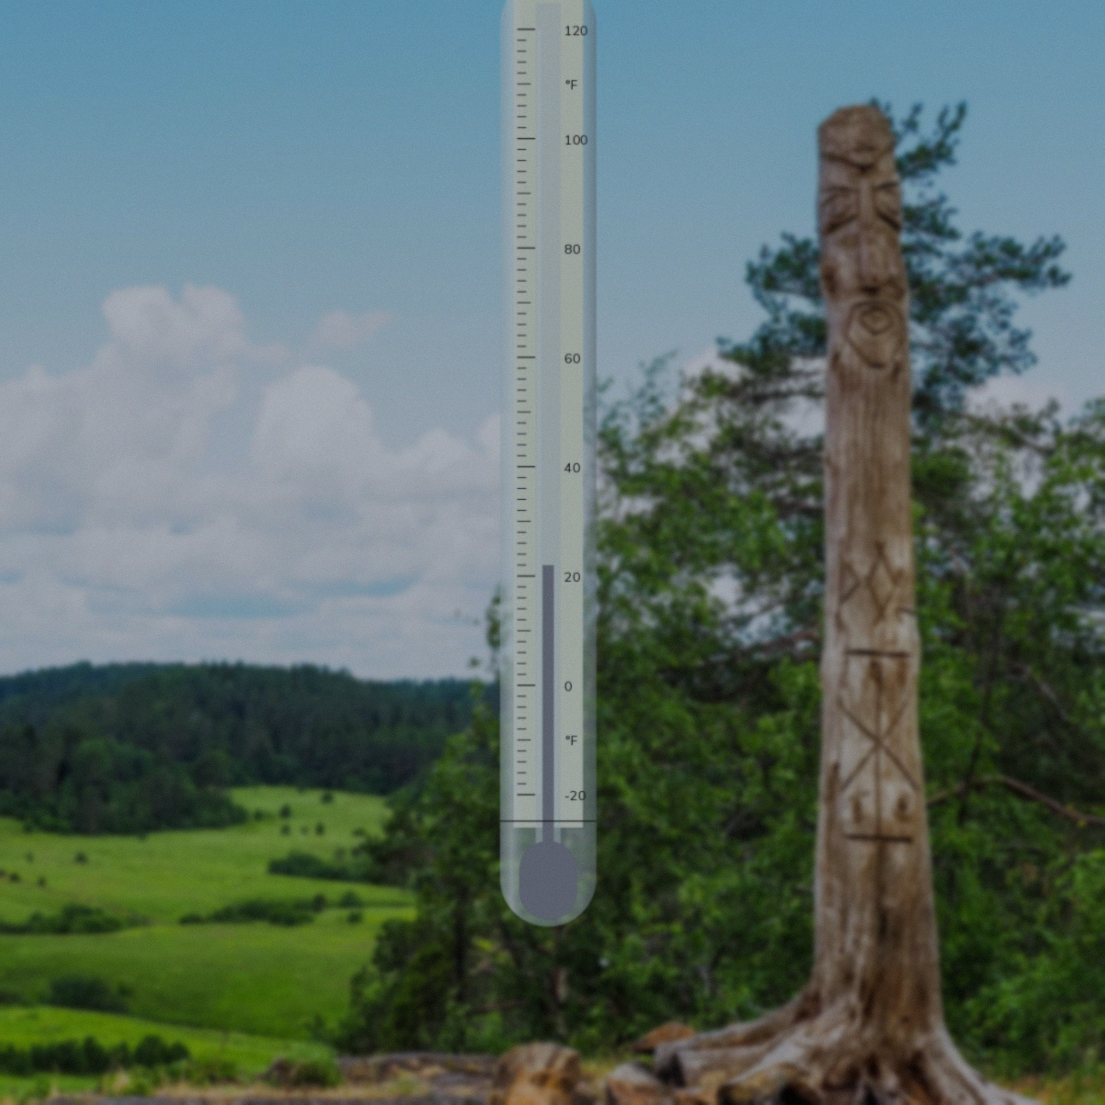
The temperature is 22 °F
